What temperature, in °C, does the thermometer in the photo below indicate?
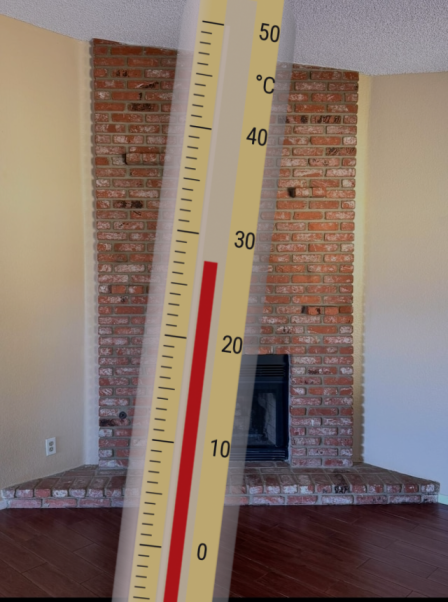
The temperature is 27.5 °C
